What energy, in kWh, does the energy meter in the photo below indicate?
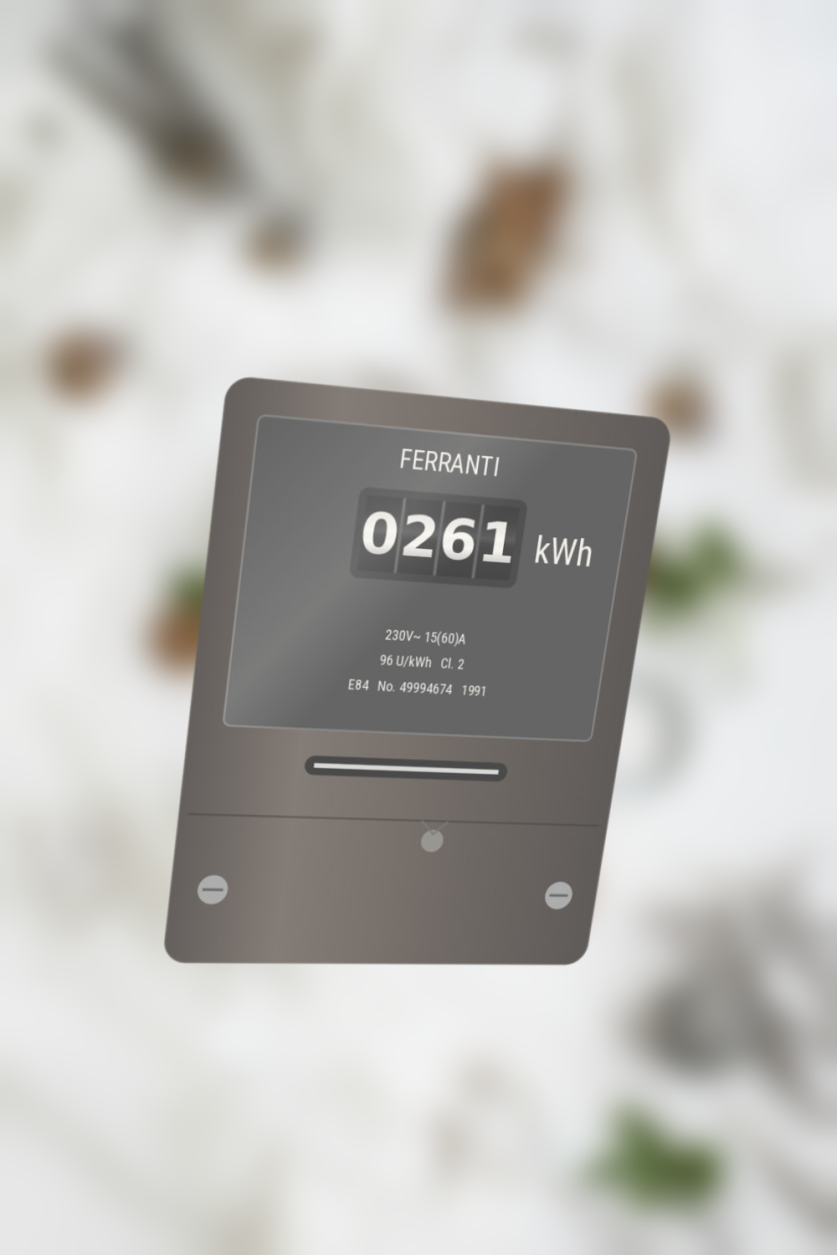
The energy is 261 kWh
